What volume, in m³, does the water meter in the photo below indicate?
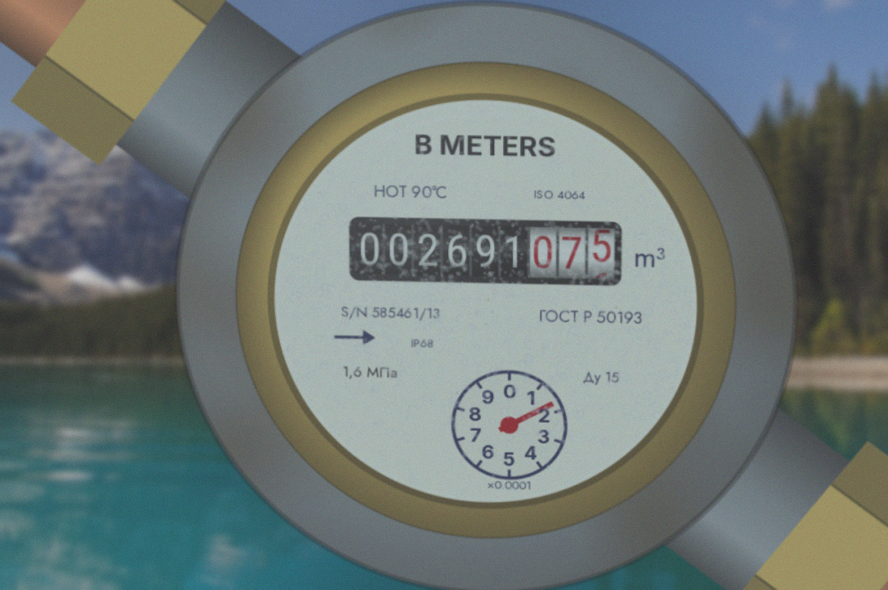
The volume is 2691.0751 m³
